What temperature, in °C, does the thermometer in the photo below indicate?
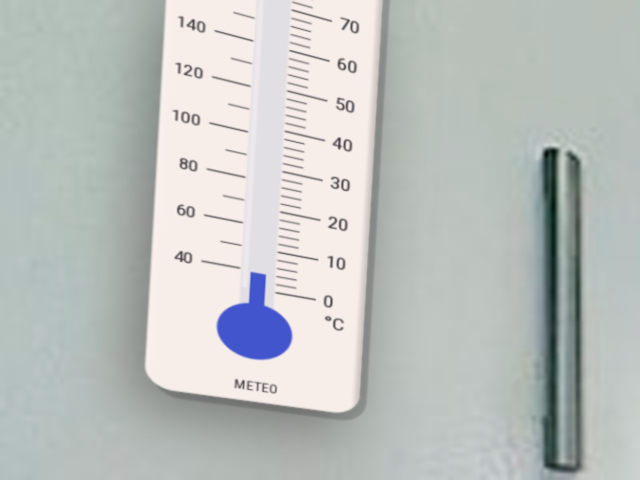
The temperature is 4 °C
